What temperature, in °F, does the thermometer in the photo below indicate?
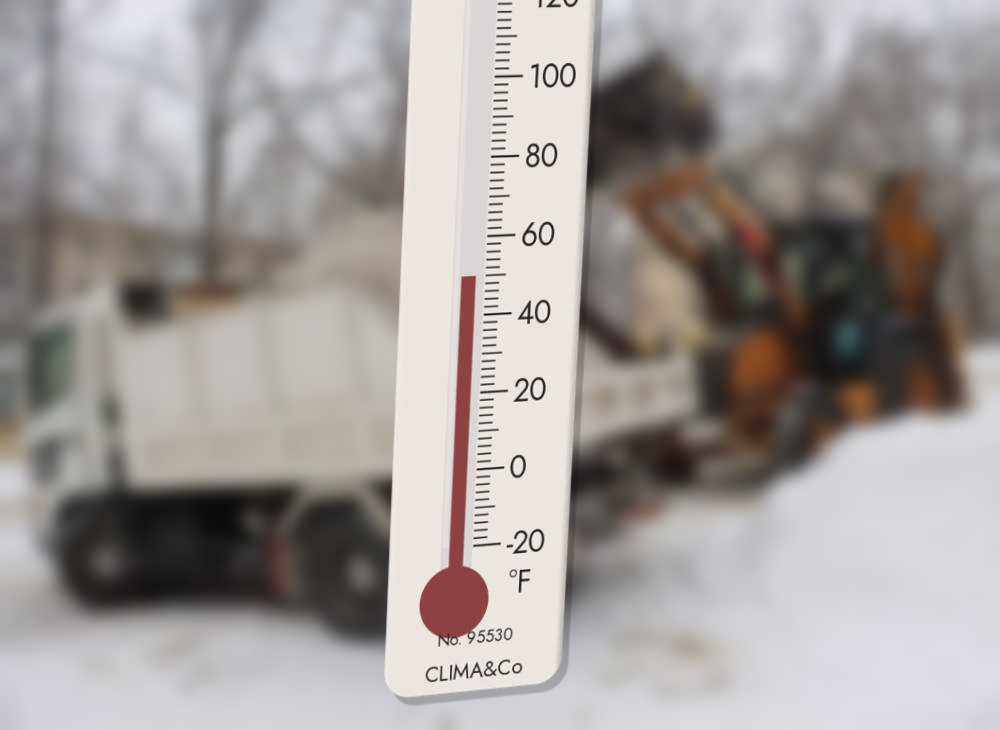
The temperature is 50 °F
